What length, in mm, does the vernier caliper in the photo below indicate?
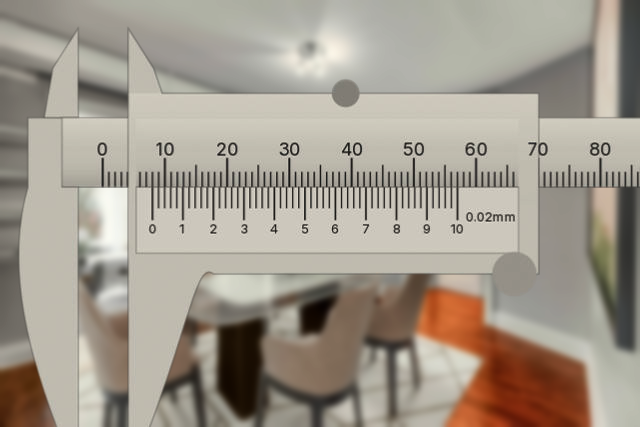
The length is 8.0 mm
